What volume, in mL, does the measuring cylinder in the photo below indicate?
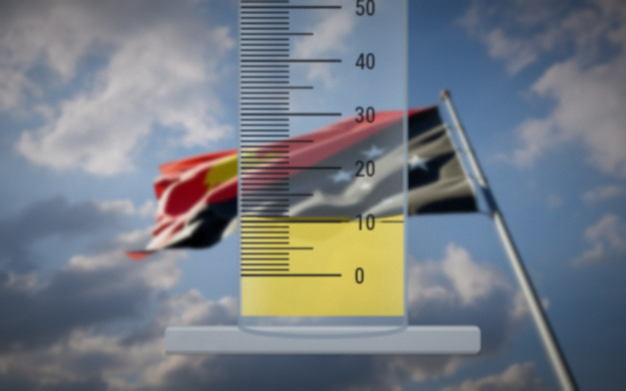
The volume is 10 mL
